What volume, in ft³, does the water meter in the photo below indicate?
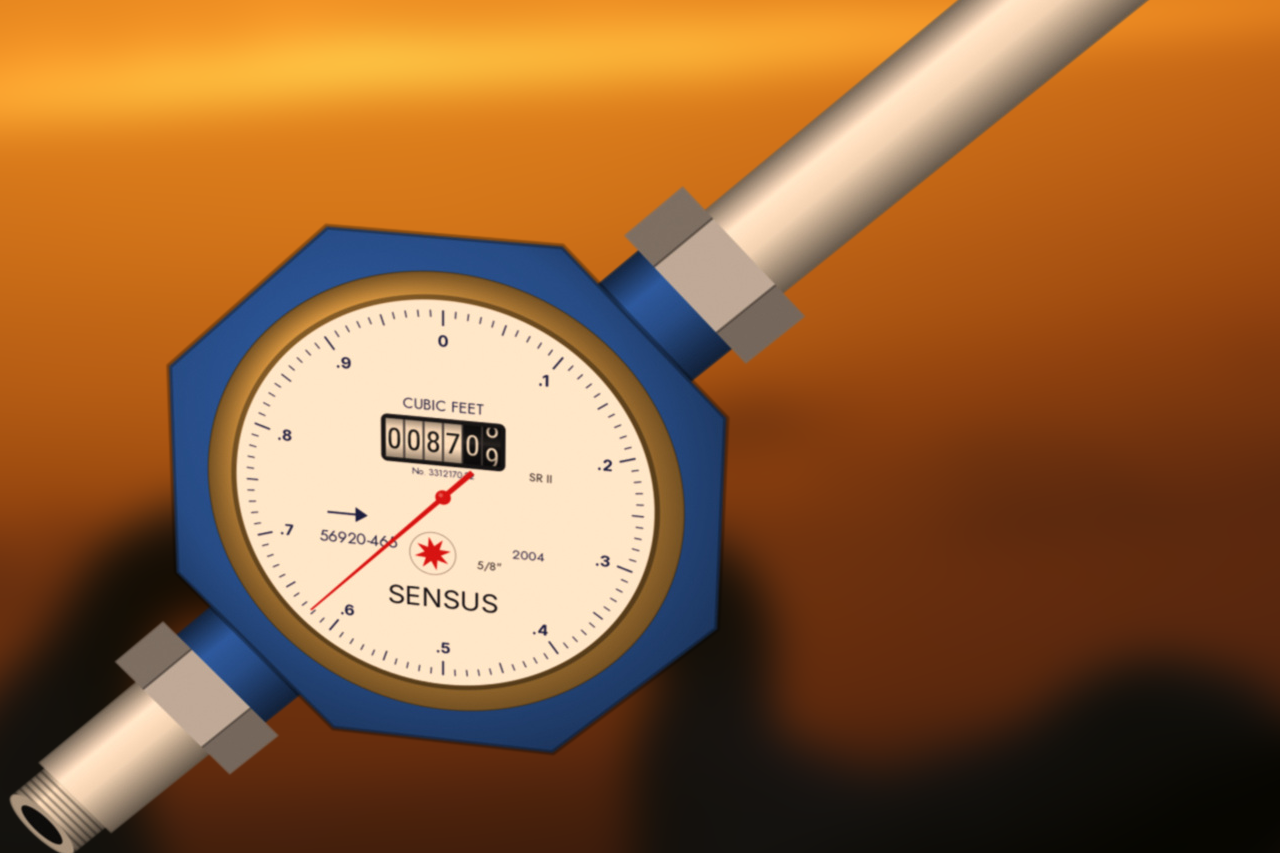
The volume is 8708.62 ft³
